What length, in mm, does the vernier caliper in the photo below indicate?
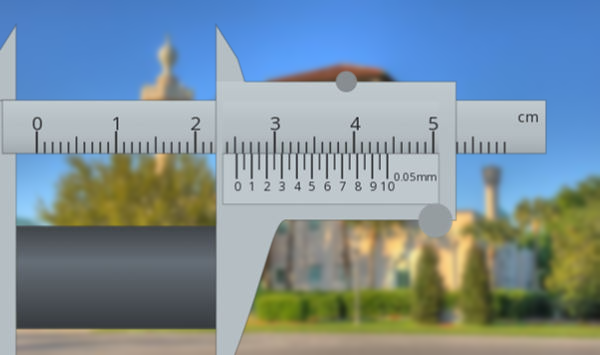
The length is 25.2 mm
